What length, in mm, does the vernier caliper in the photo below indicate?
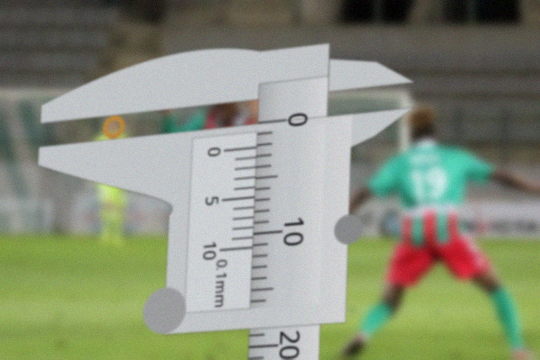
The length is 2.2 mm
